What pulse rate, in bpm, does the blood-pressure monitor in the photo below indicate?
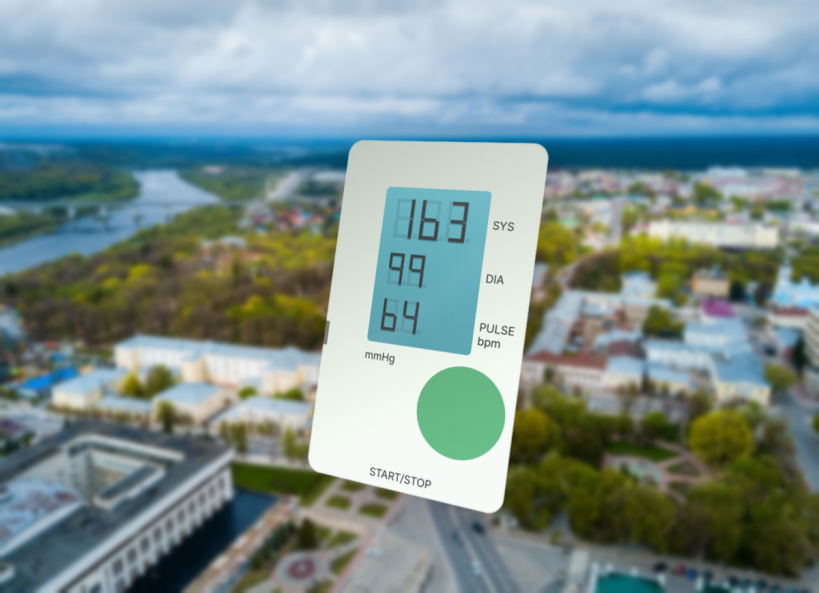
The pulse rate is 64 bpm
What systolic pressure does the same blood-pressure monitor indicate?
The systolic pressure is 163 mmHg
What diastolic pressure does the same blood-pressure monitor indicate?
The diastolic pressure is 99 mmHg
